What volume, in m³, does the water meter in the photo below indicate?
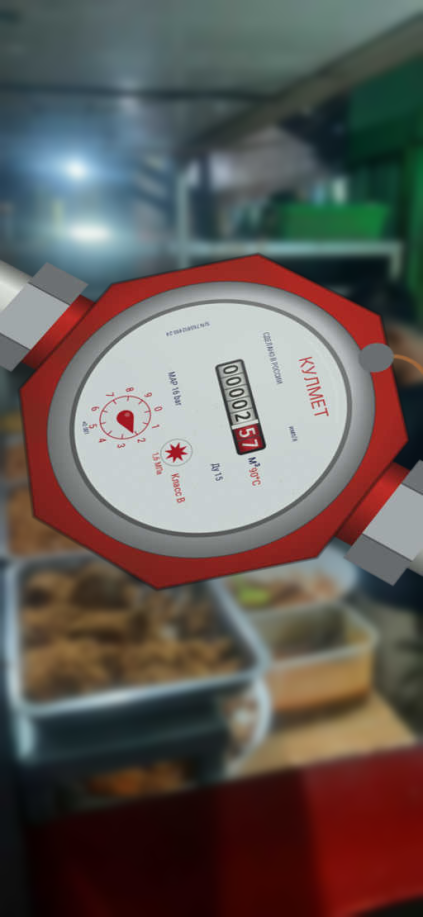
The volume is 2.572 m³
